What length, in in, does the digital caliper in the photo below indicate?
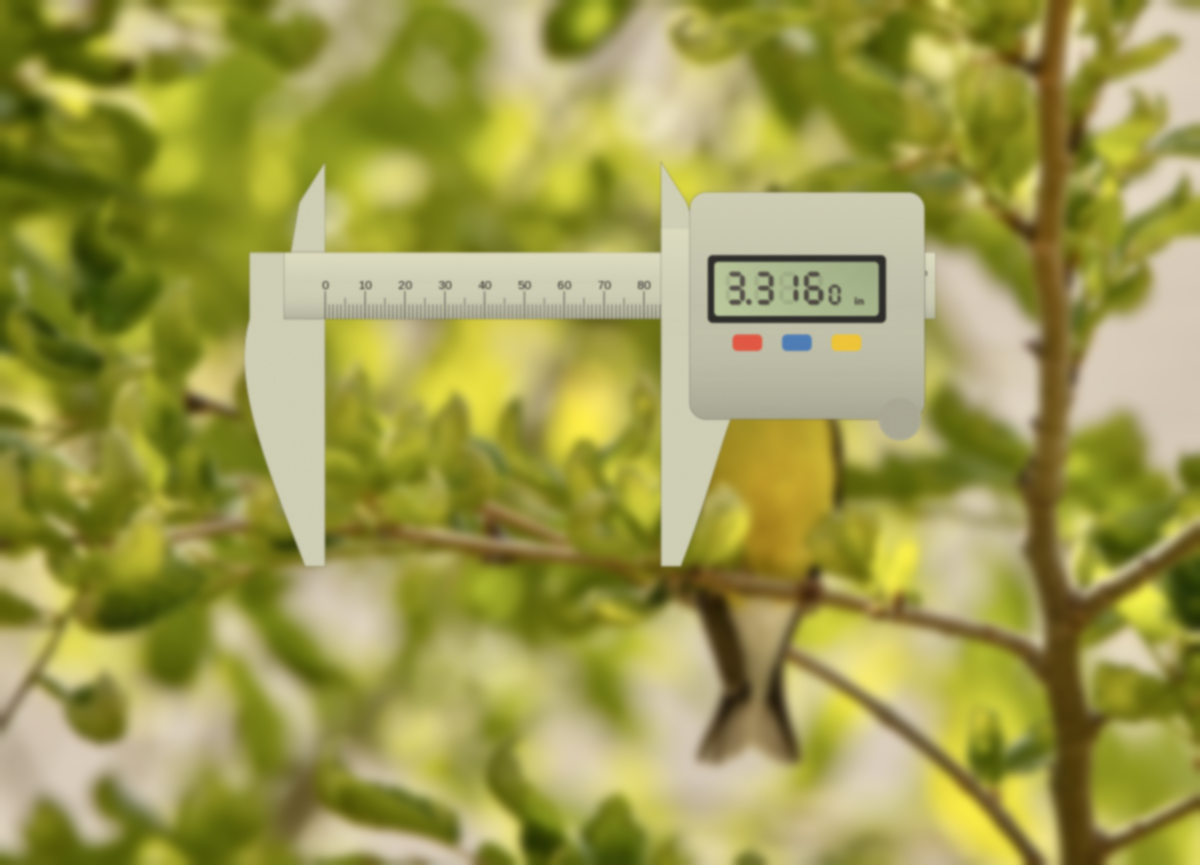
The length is 3.3160 in
